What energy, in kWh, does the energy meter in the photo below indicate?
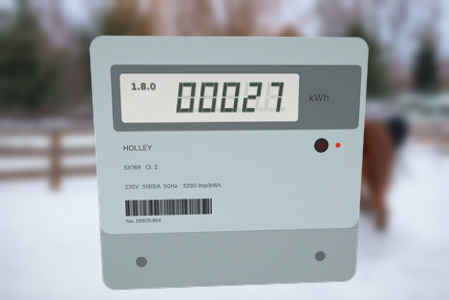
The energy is 27 kWh
